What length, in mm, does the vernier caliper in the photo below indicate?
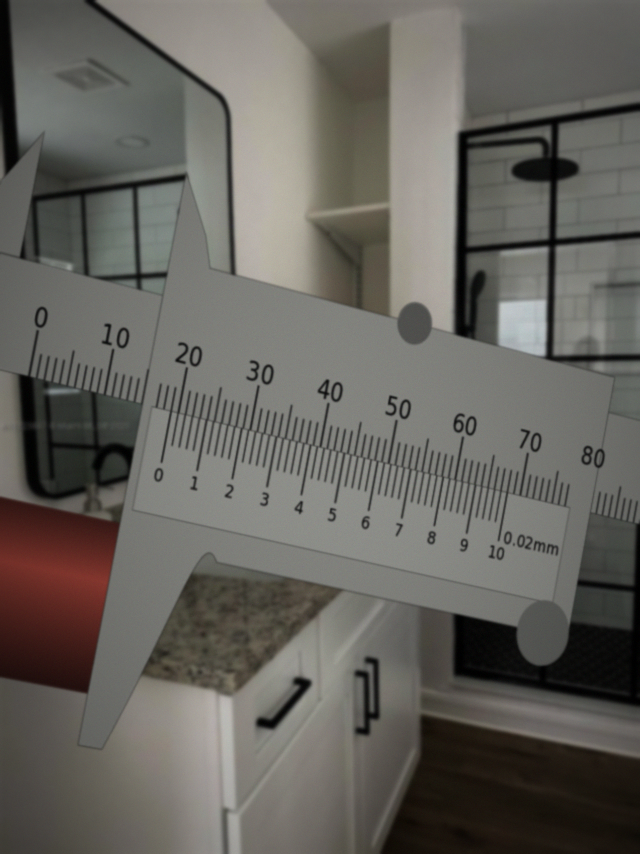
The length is 19.0 mm
